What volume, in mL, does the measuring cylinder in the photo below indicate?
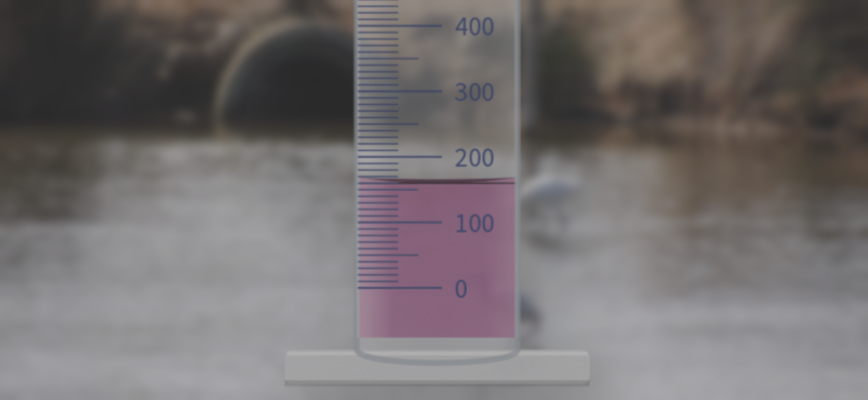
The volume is 160 mL
